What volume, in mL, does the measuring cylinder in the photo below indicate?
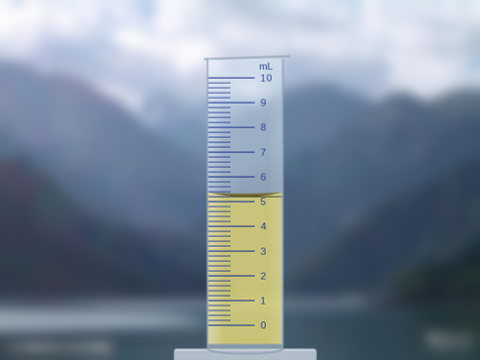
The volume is 5.2 mL
